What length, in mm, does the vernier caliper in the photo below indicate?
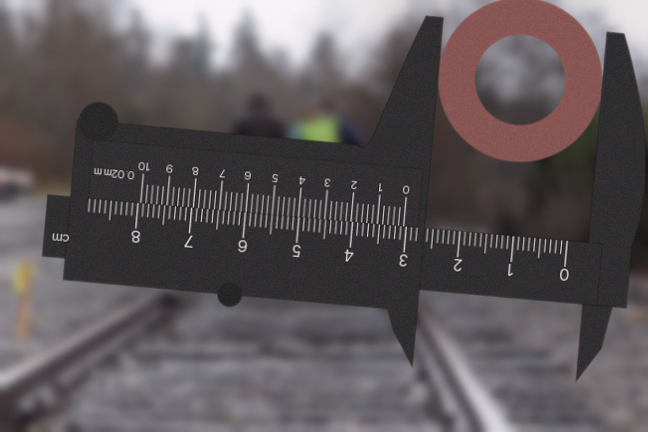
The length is 30.5 mm
